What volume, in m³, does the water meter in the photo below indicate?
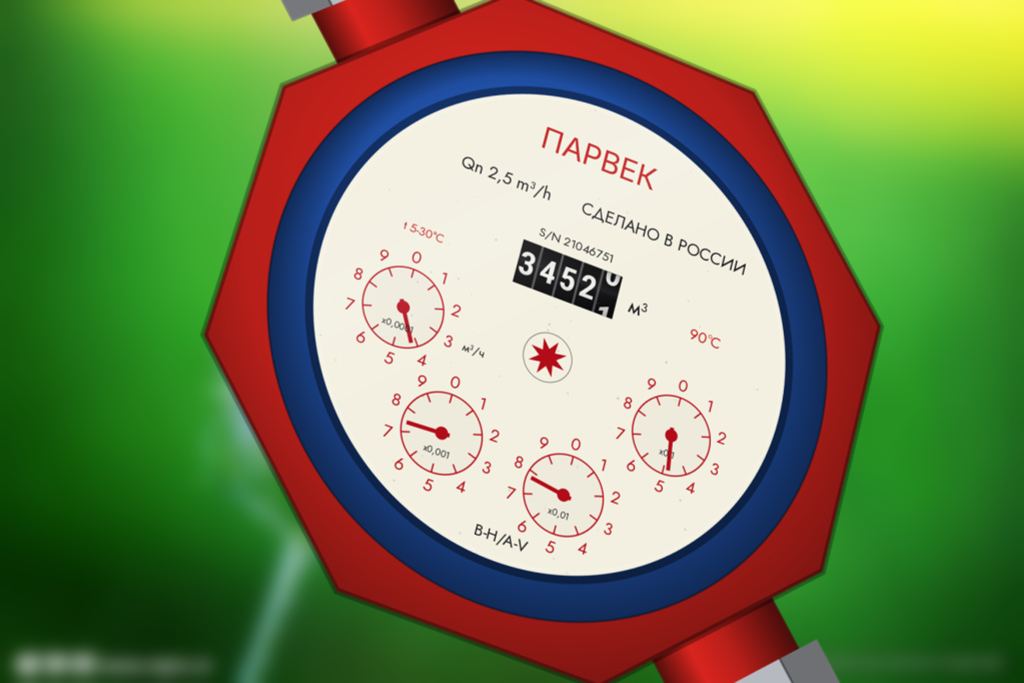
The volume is 34520.4774 m³
